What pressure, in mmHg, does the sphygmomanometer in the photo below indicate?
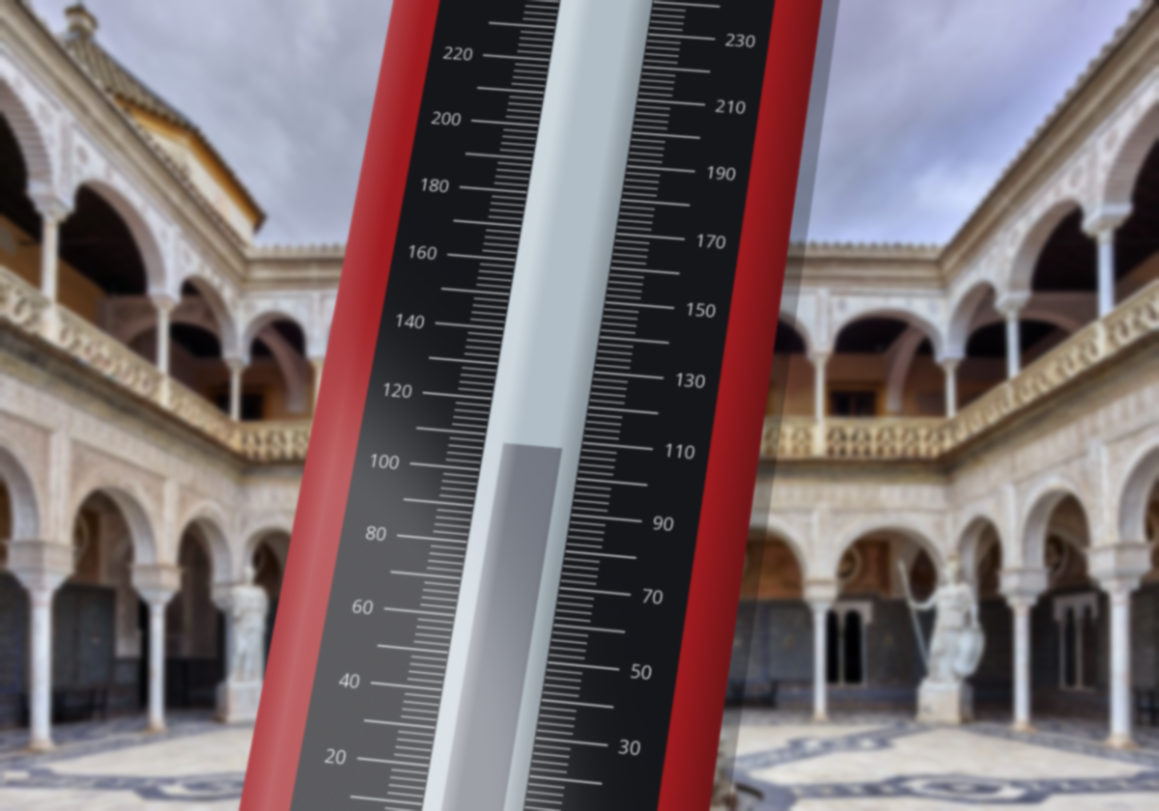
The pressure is 108 mmHg
